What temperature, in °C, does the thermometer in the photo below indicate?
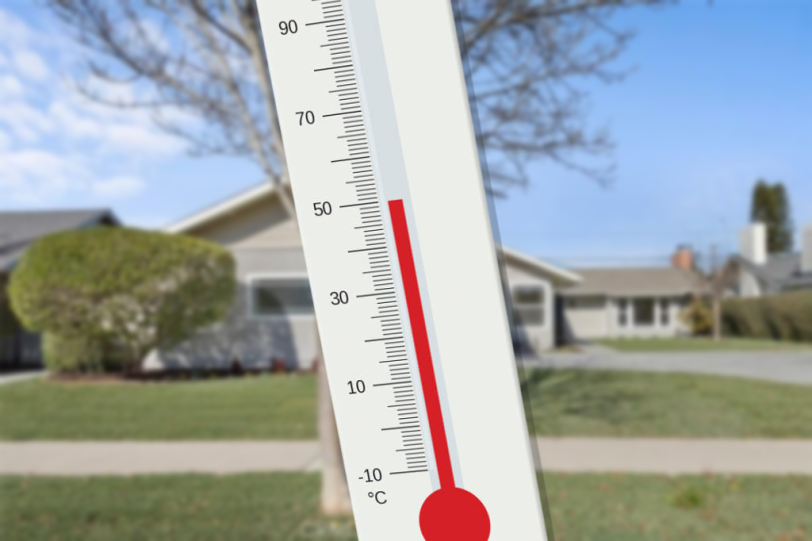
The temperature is 50 °C
